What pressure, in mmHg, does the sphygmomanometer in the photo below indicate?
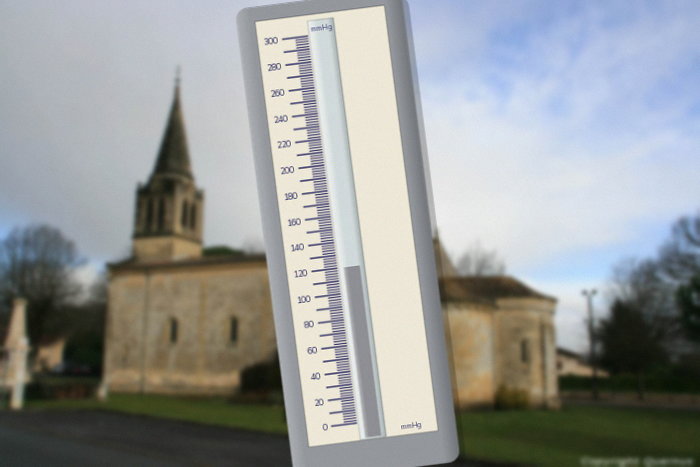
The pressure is 120 mmHg
